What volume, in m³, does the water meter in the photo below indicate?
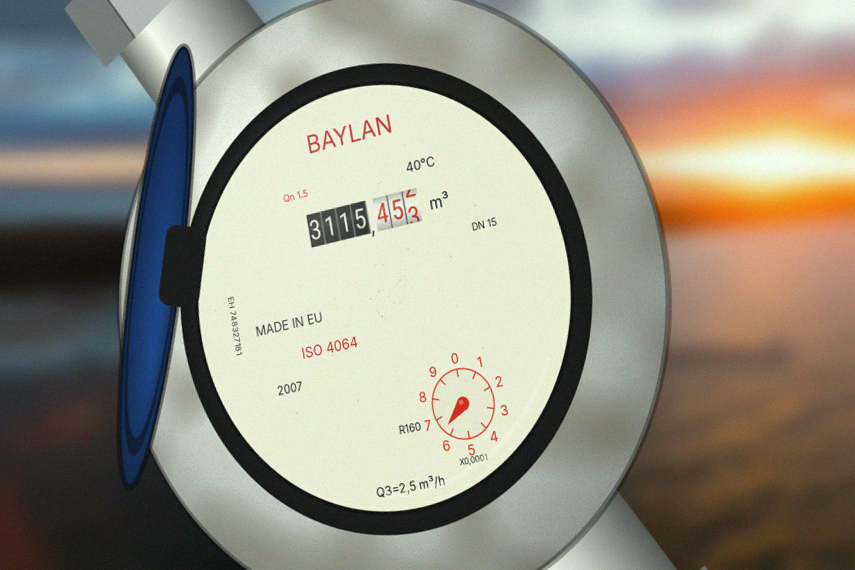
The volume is 3115.4526 m³
